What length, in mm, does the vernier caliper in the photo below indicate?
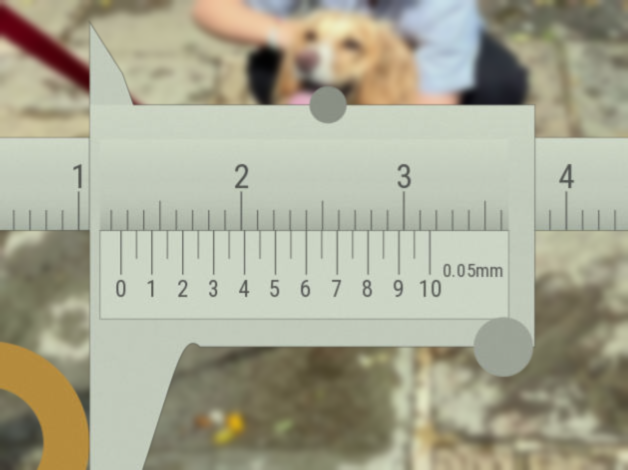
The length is 12.6 mm
